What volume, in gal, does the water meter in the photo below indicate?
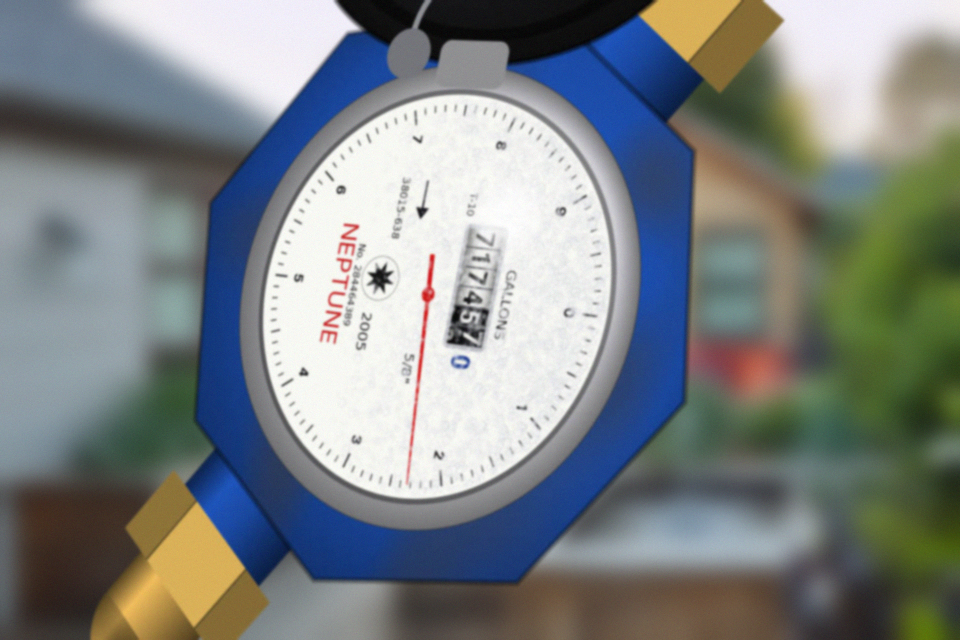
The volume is 7174572.3 gal
